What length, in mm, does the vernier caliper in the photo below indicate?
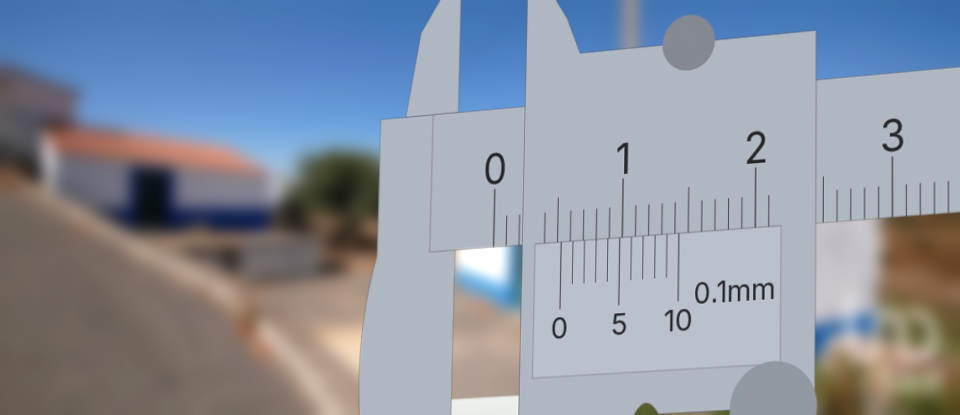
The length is 5.3 mm
